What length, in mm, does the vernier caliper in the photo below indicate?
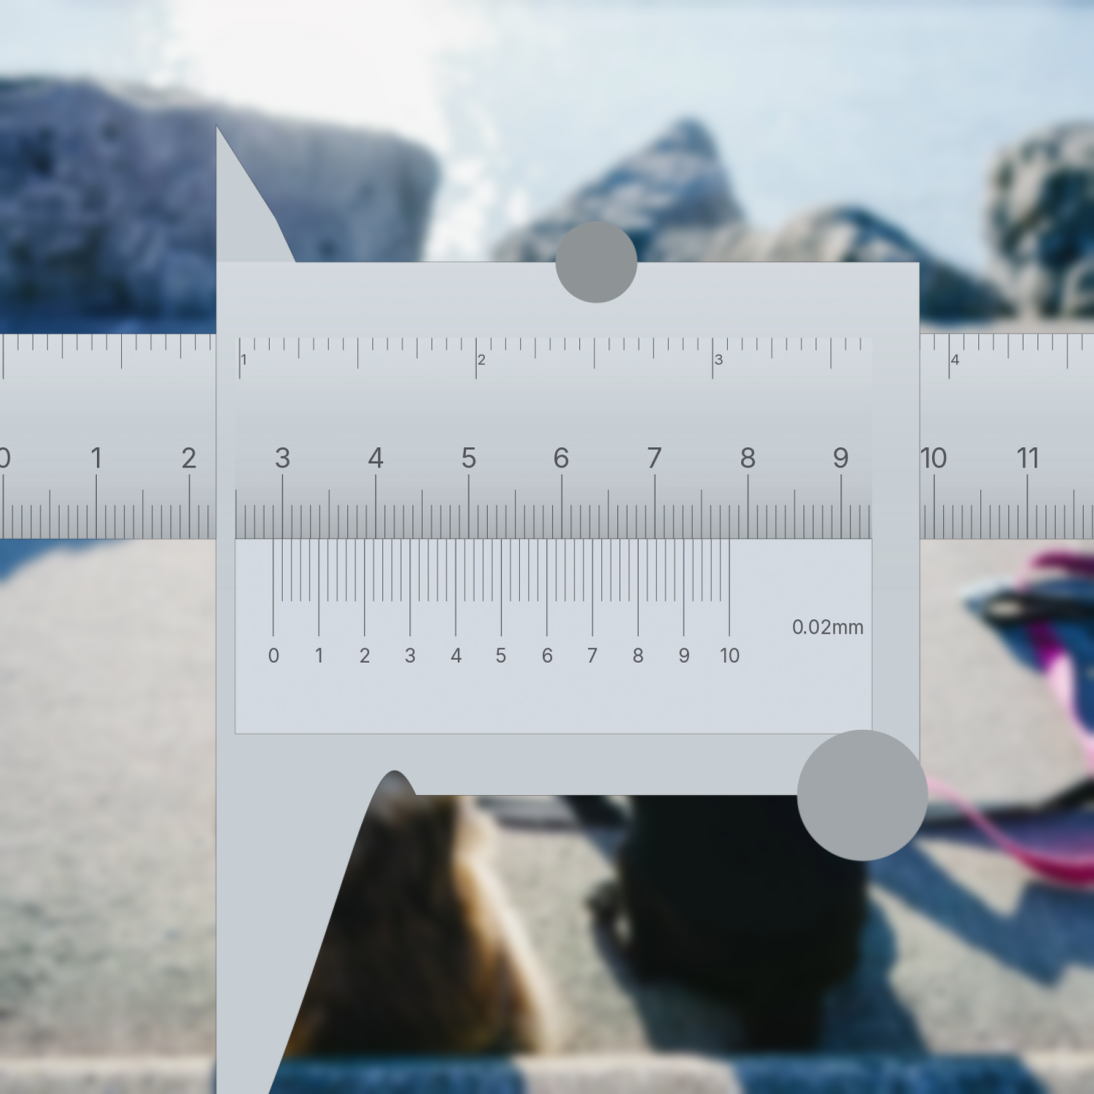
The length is 29.0 mm
